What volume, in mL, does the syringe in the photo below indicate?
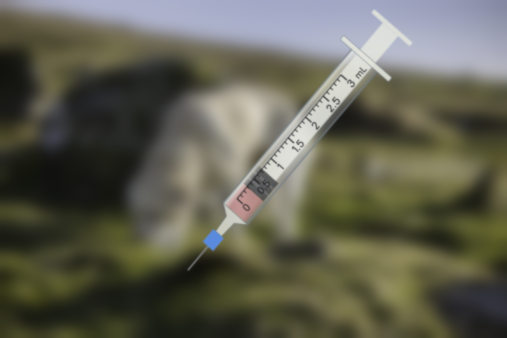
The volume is 0.3 mL
